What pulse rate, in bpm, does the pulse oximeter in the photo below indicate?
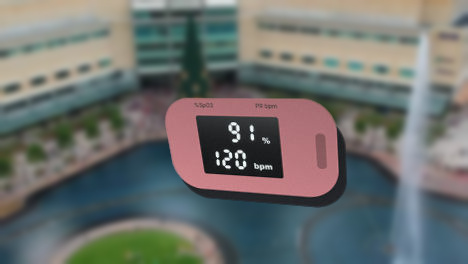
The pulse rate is 120 bpm
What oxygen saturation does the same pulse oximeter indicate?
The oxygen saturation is 91 %
